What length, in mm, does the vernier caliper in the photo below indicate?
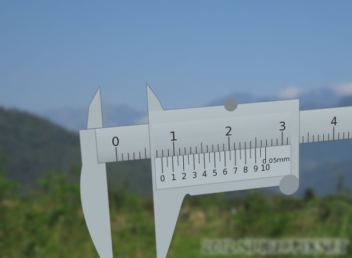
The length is 7.8 mm
